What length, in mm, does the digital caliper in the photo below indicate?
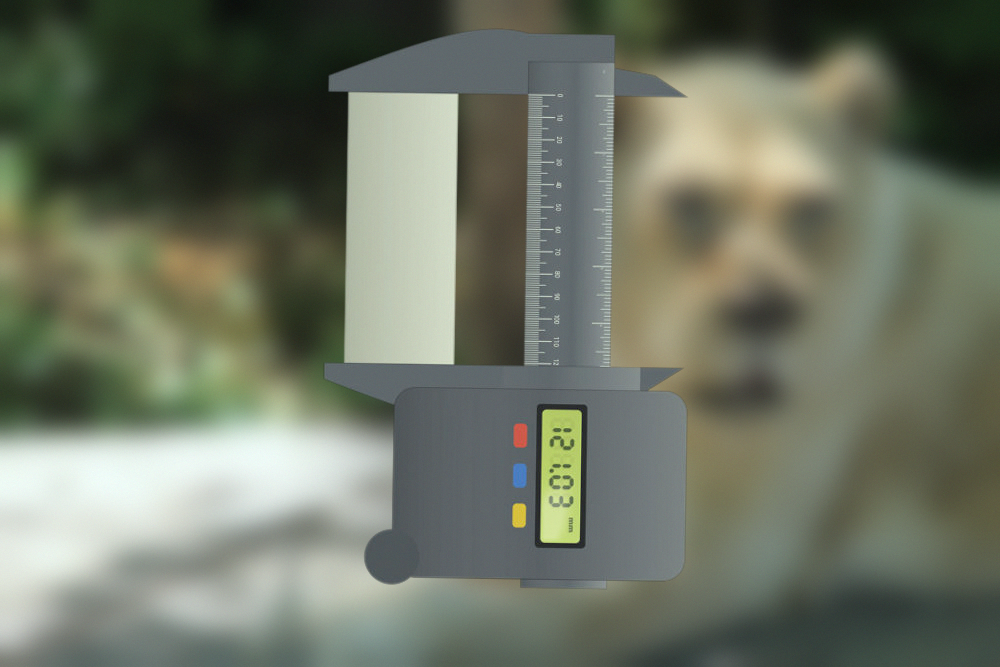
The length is 121.03 mm
